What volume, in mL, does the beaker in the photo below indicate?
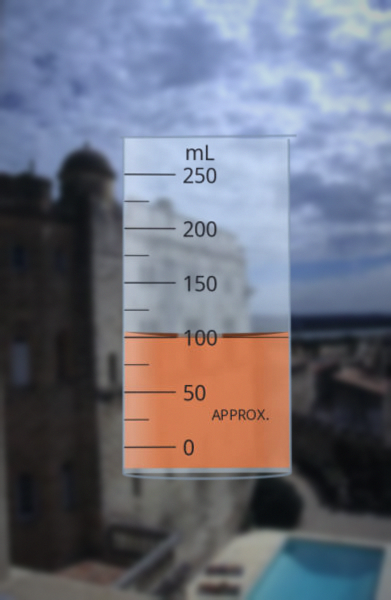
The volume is 100 mL
